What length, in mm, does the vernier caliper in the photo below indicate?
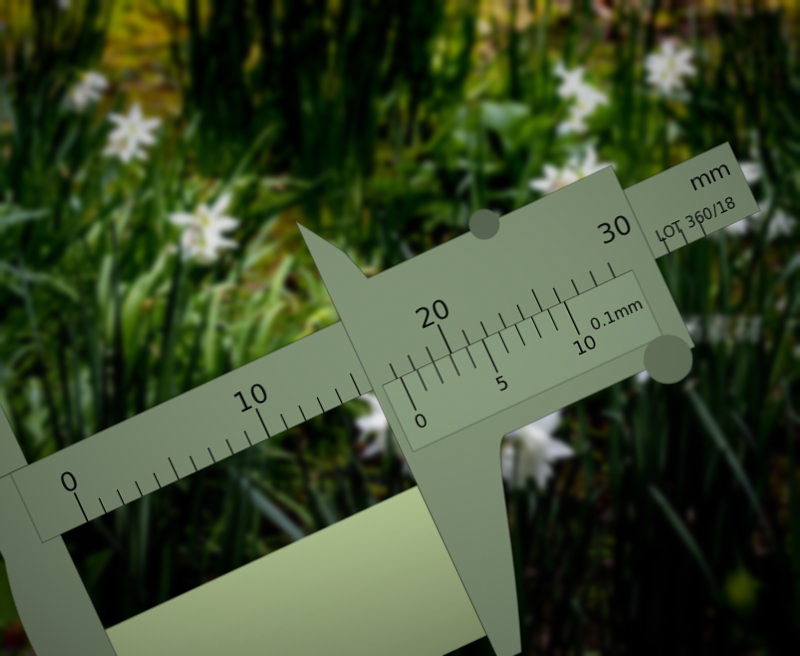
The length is 17.2 mm
